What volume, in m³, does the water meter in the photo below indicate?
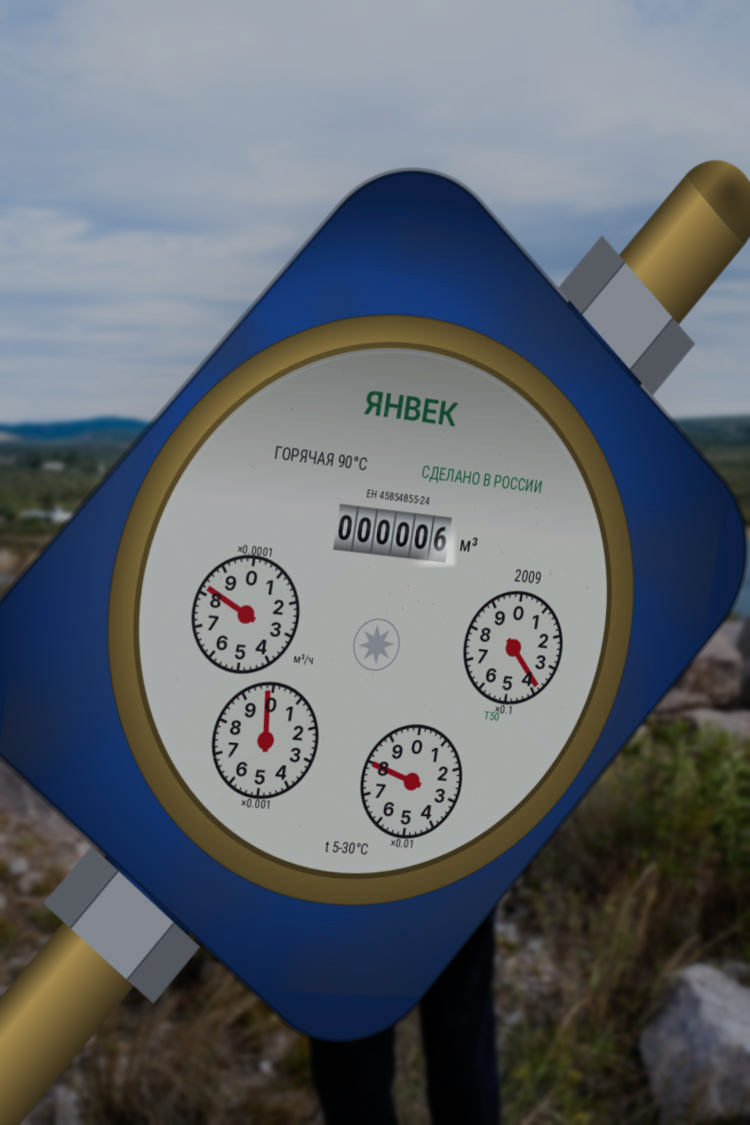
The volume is 6.3798 m³
